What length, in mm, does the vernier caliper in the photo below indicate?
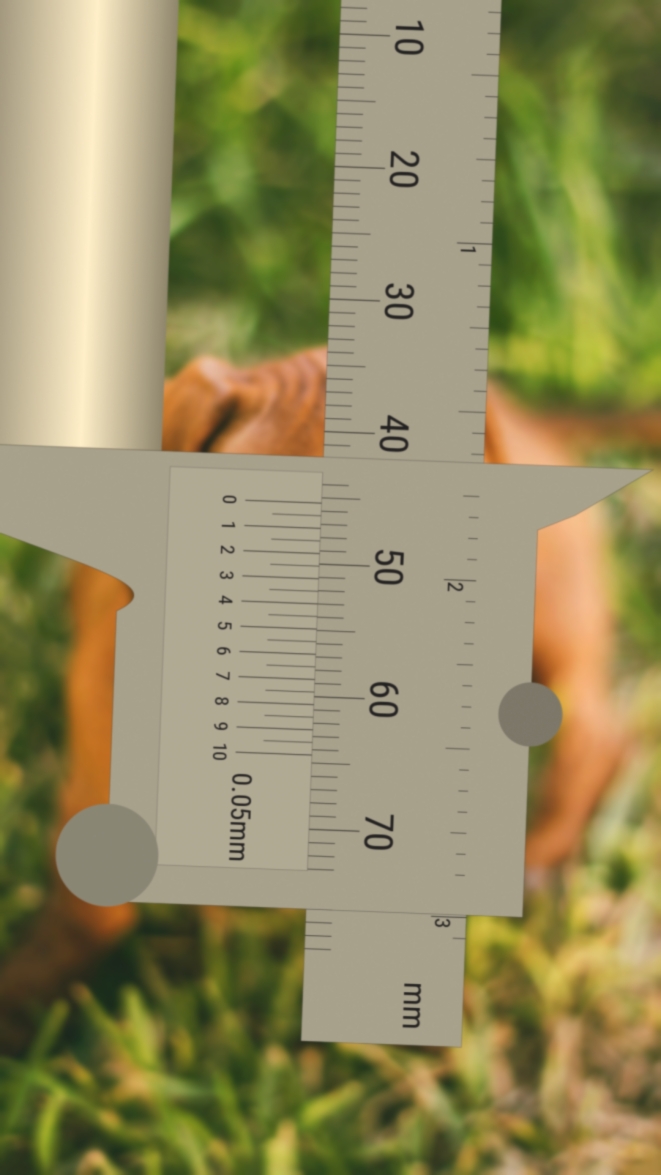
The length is 45.4 mm
